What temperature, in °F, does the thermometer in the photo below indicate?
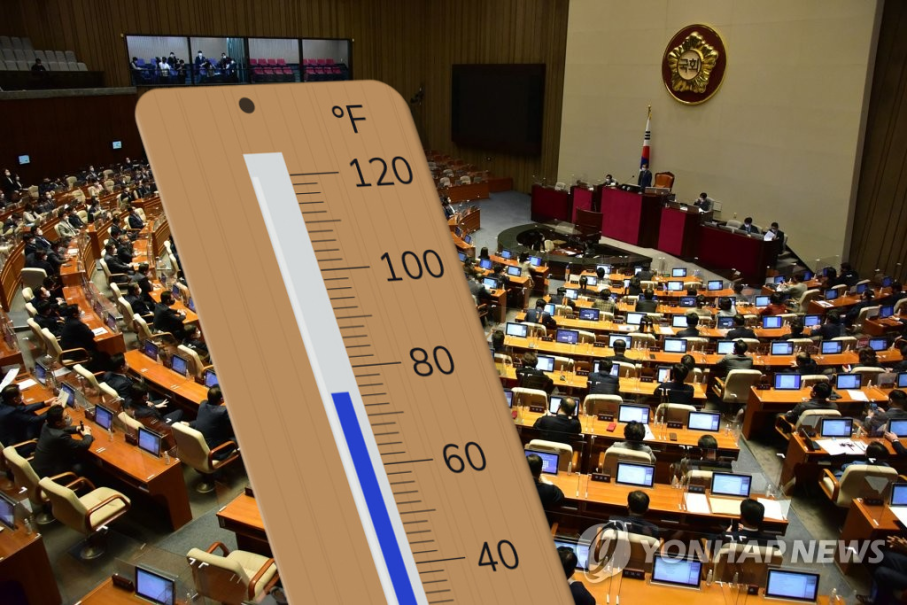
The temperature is 75 °F
